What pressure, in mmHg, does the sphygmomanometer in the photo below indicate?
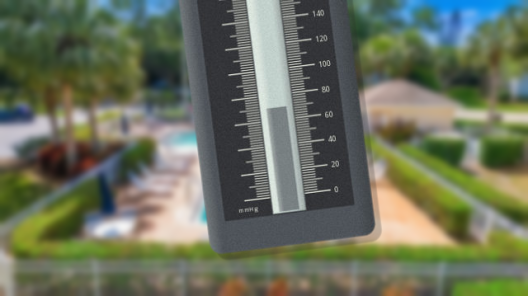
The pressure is 70 mmHg
